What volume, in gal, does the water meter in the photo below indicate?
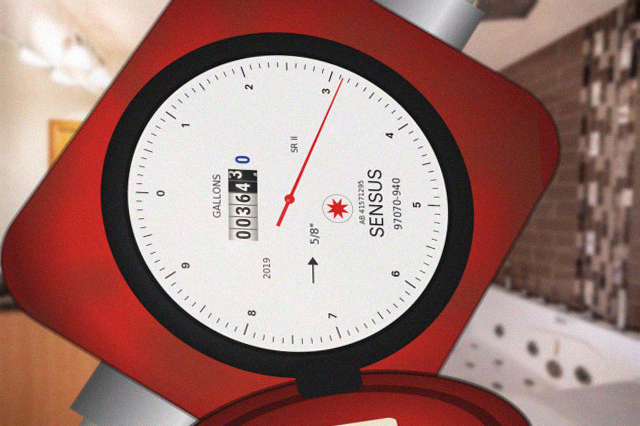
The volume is 36433.1 gal
